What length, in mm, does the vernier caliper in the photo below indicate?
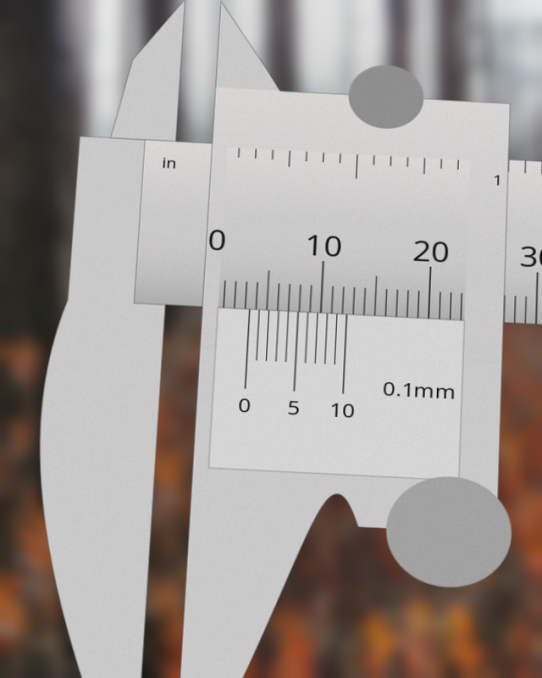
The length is 3.4 mm
